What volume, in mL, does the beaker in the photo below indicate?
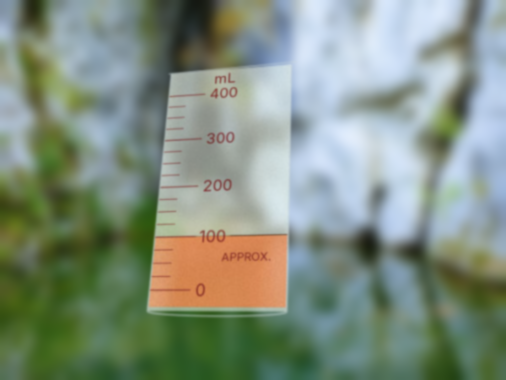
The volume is 100 mL
